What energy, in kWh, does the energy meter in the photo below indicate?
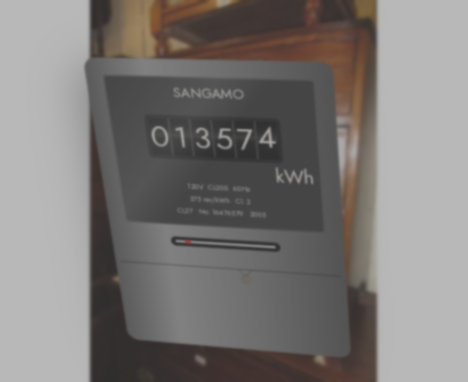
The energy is 13574 kWh
